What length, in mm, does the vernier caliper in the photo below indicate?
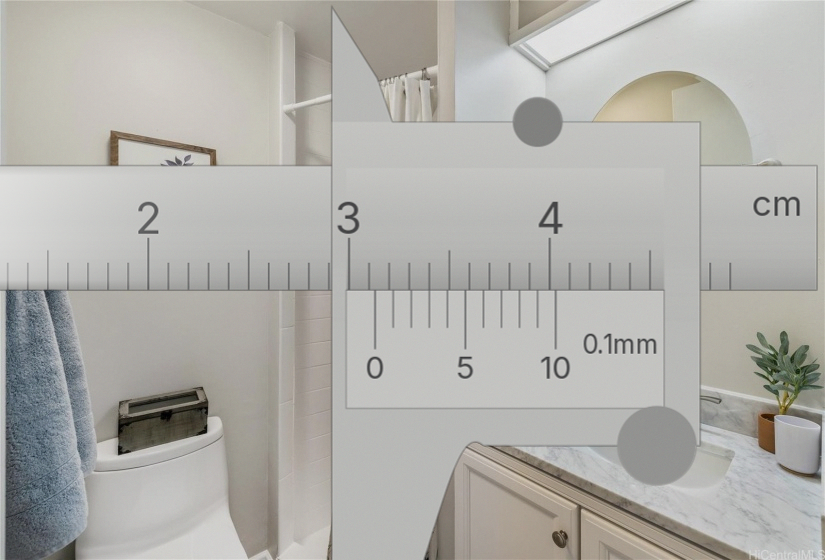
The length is 31.3 mm
